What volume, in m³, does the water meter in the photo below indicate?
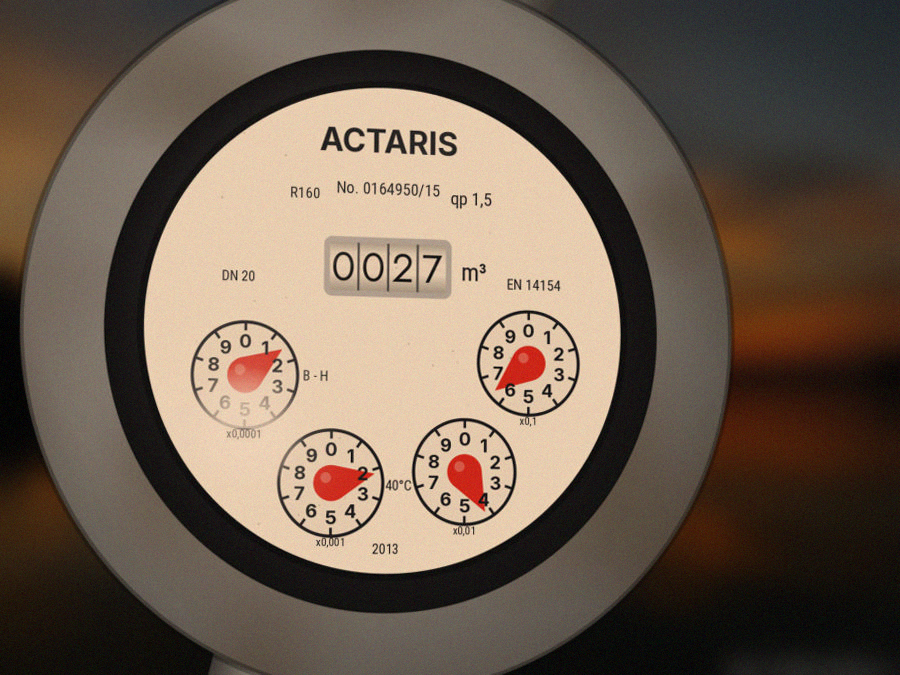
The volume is 27.6421 m³
